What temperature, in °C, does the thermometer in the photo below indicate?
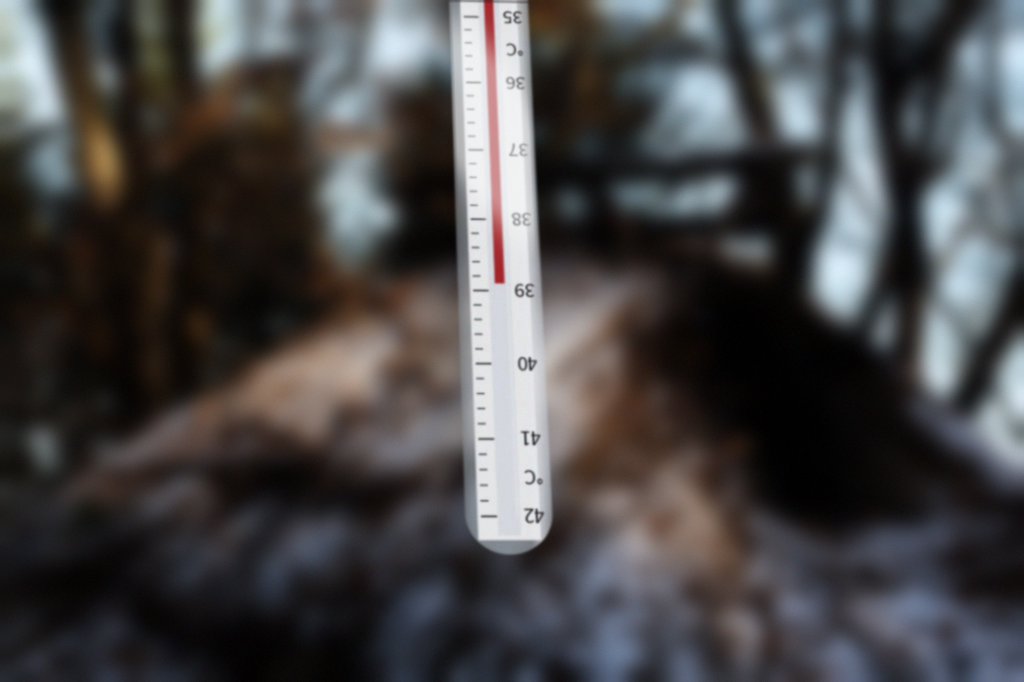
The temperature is 38.9 °C
